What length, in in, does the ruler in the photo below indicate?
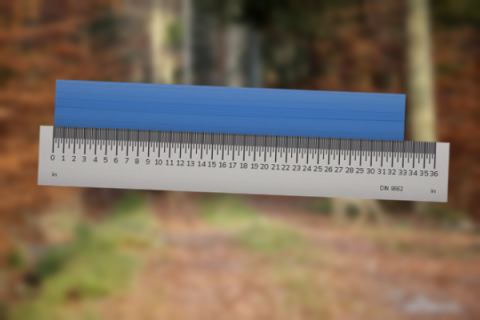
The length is 33 in
